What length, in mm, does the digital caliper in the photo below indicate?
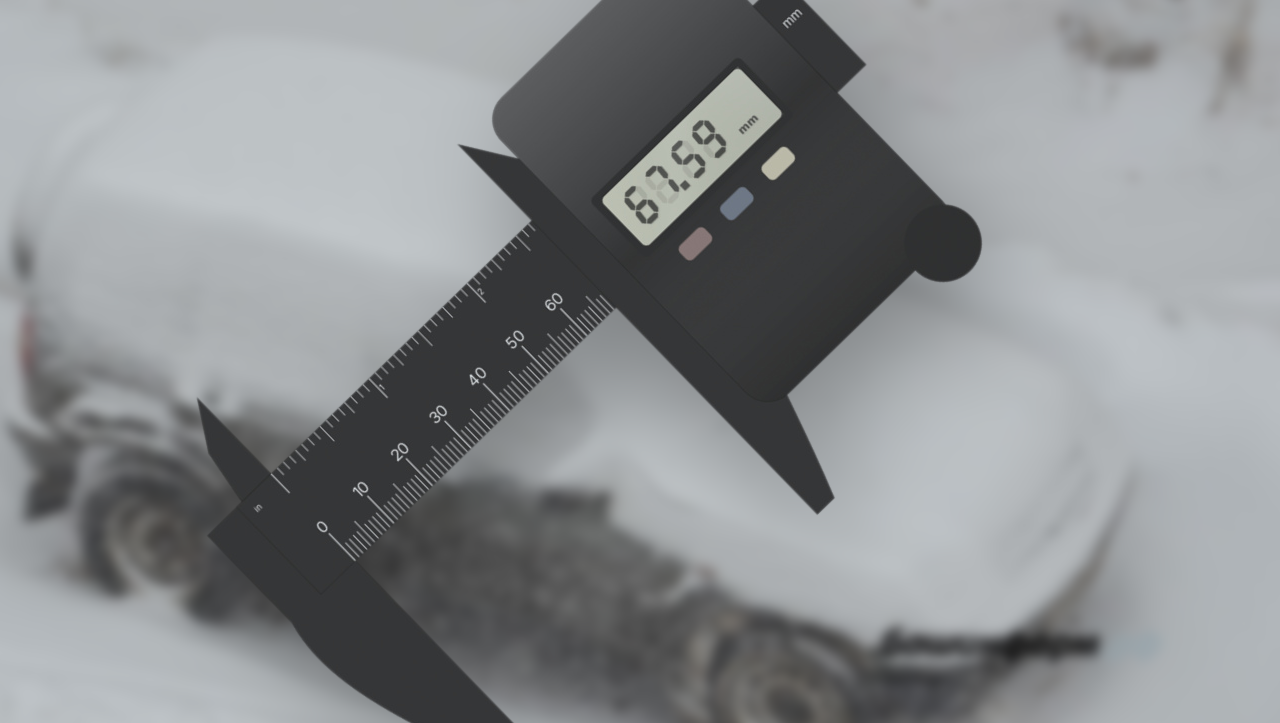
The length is 67.59 mm
